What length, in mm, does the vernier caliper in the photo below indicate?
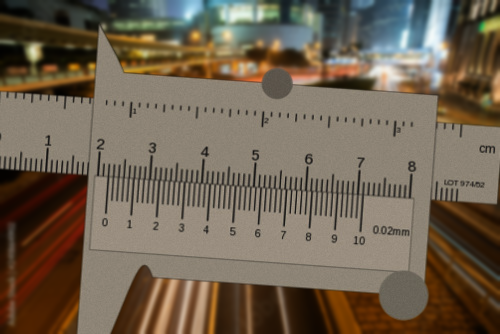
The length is 22.0 mm
